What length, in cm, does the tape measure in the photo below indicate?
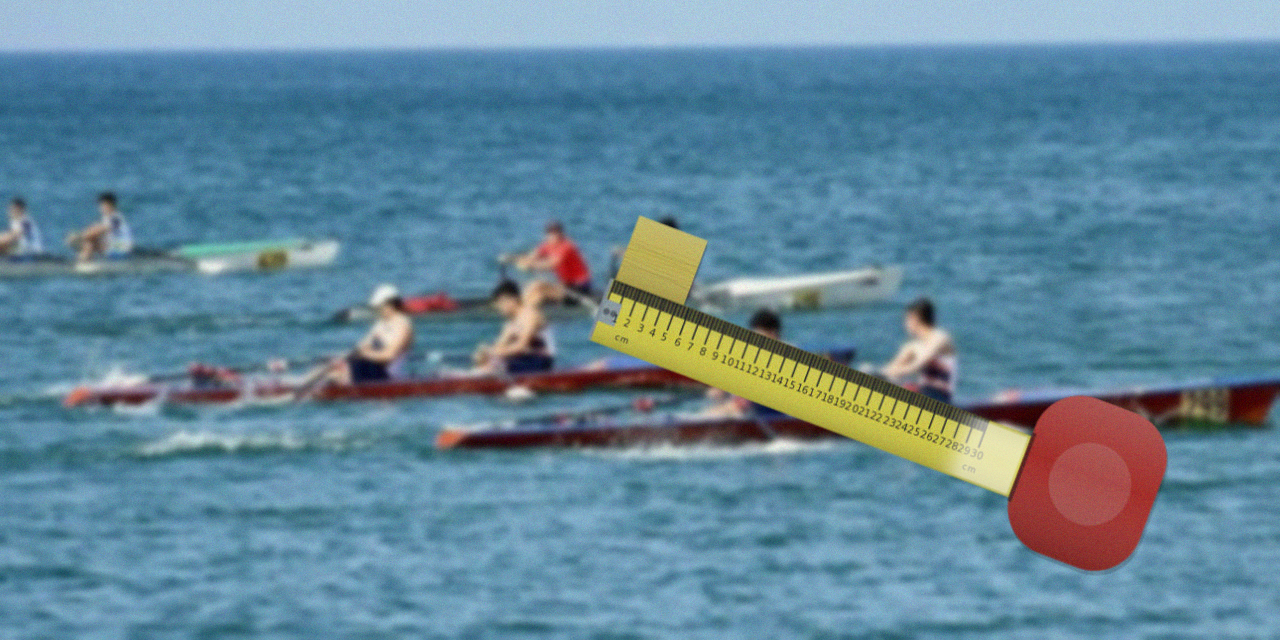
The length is 5.5 cm
